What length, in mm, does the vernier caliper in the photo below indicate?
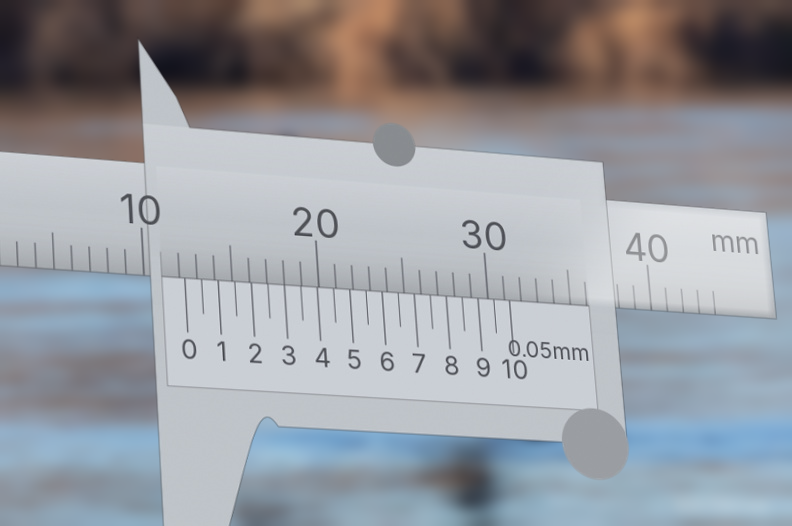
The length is 12.3 mm
